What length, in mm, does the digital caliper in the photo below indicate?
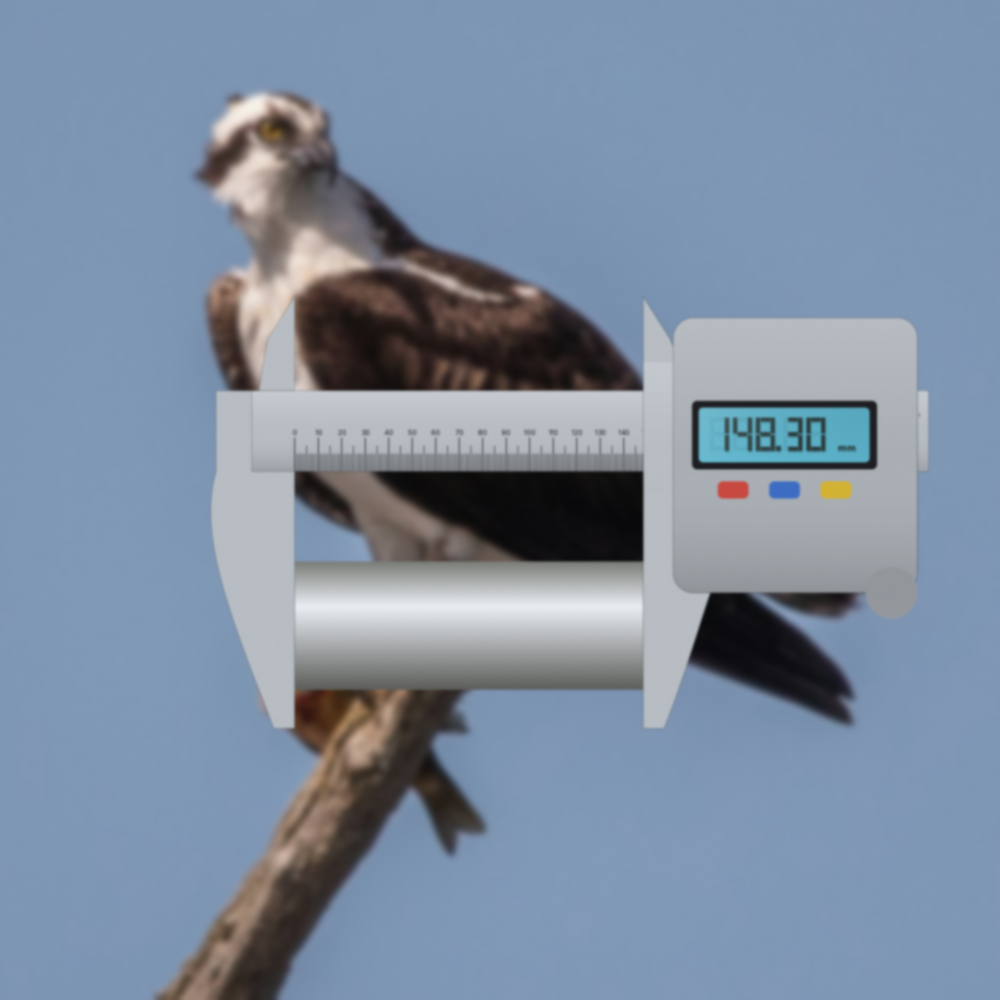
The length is 148.30 mm
